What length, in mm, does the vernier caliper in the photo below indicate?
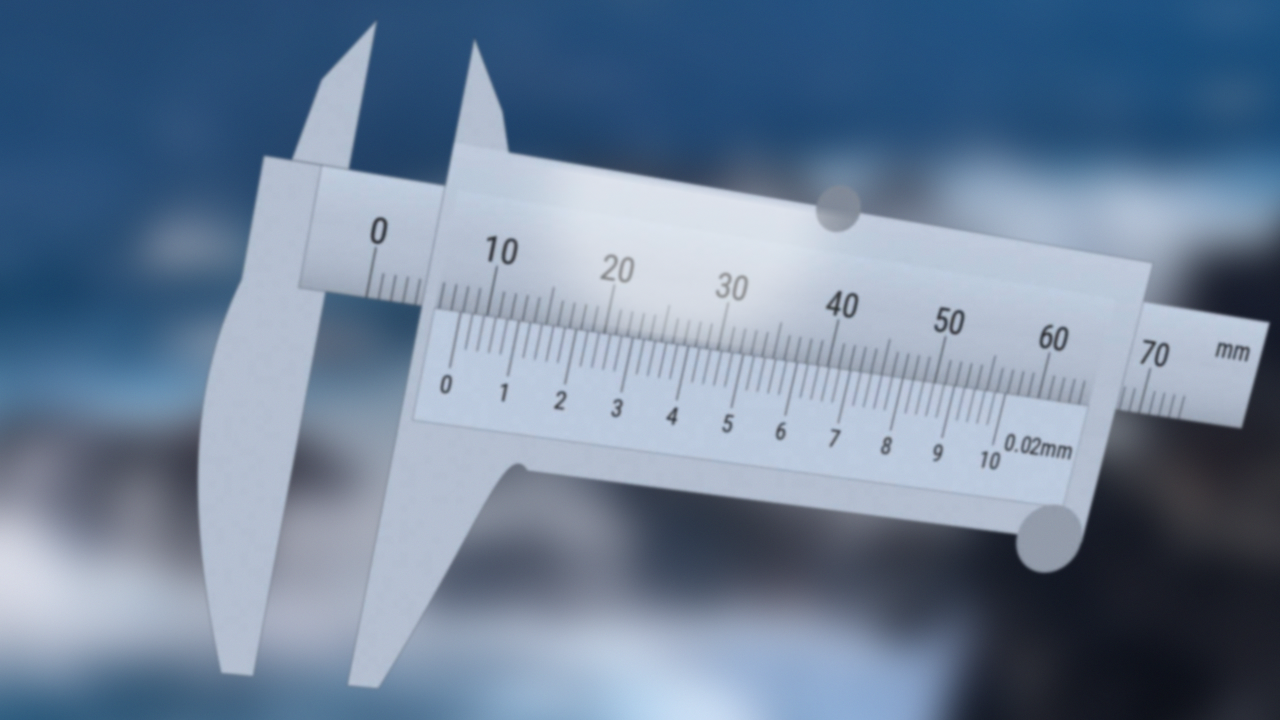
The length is 7.8 mm
